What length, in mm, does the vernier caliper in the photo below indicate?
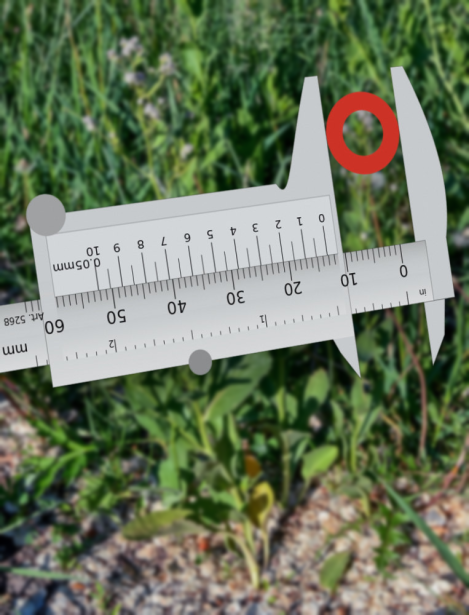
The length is 13.2 mm
